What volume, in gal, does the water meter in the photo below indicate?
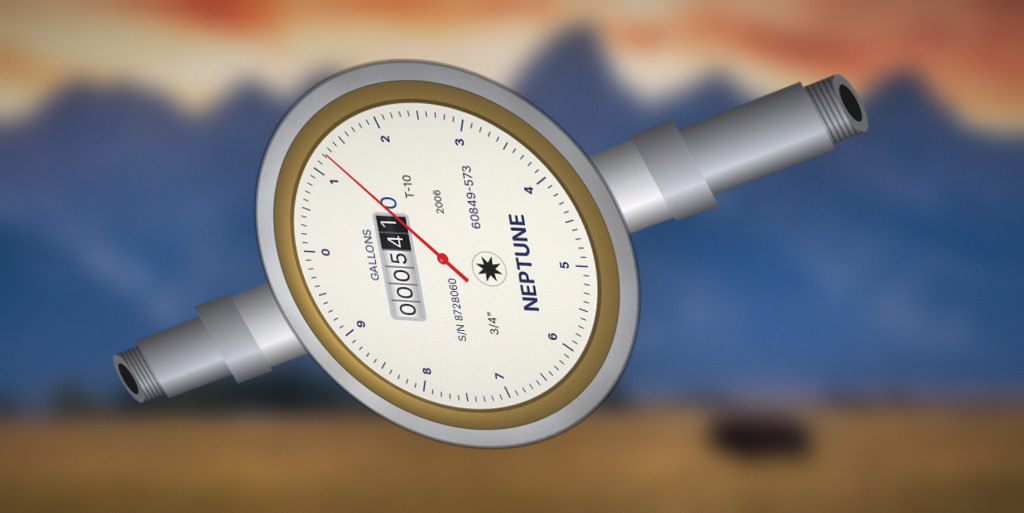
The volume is 5411.2 gal
